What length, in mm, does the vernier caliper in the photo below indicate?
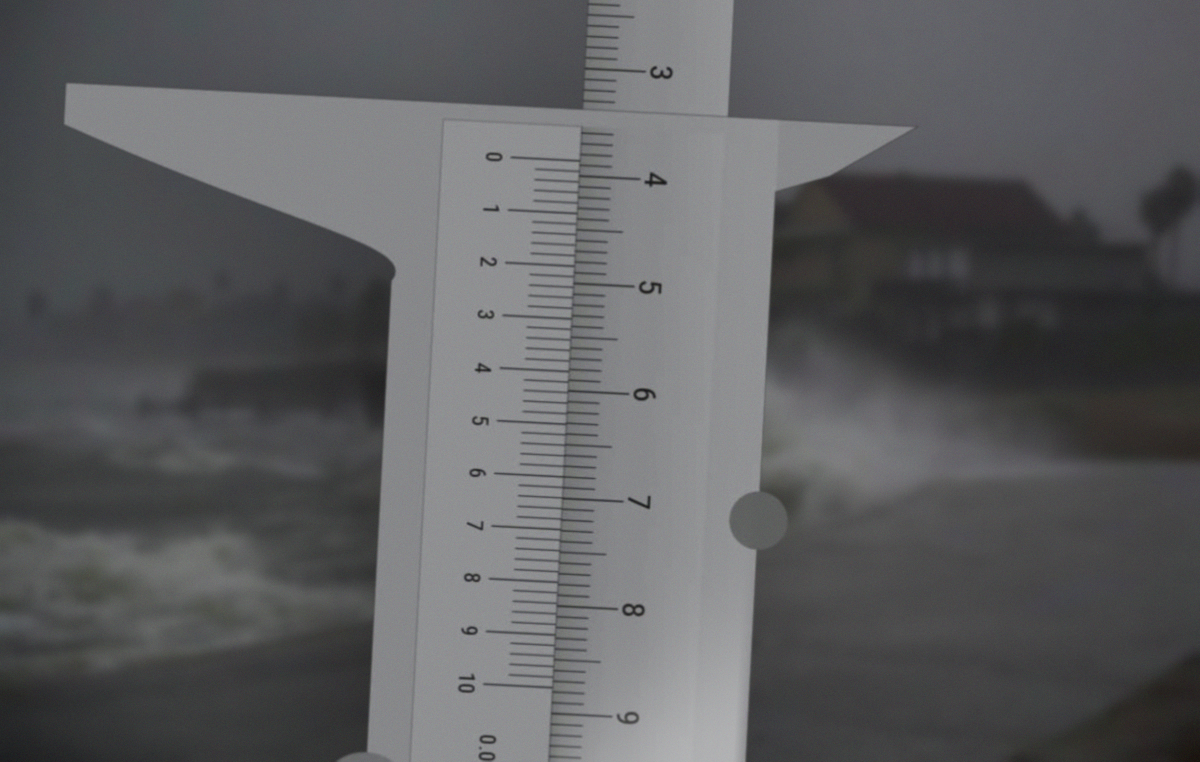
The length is 38.6 mm
